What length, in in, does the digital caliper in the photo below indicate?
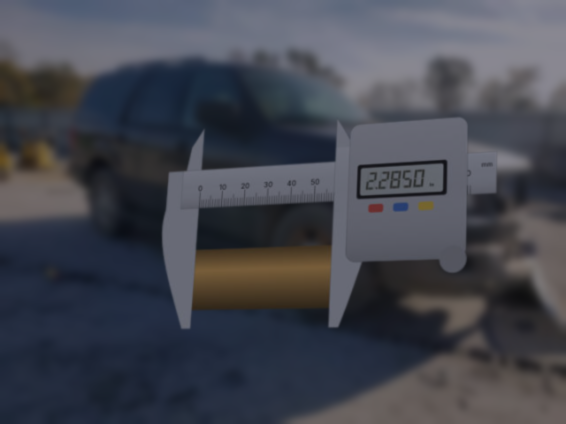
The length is 2.2850 in
